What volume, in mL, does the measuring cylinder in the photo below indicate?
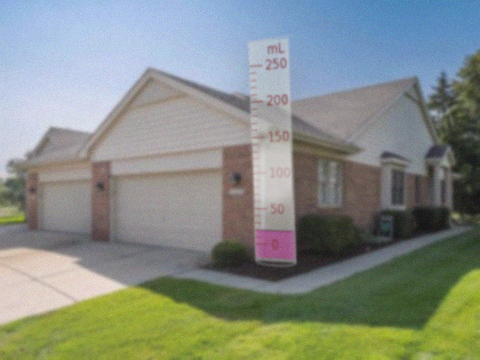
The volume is 20 mL
